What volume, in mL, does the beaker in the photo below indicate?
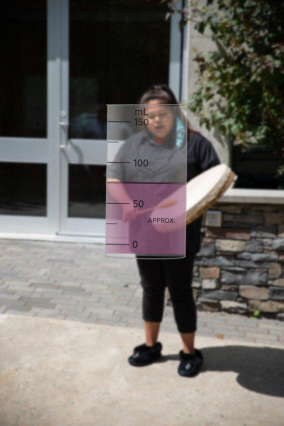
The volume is 75 mL
